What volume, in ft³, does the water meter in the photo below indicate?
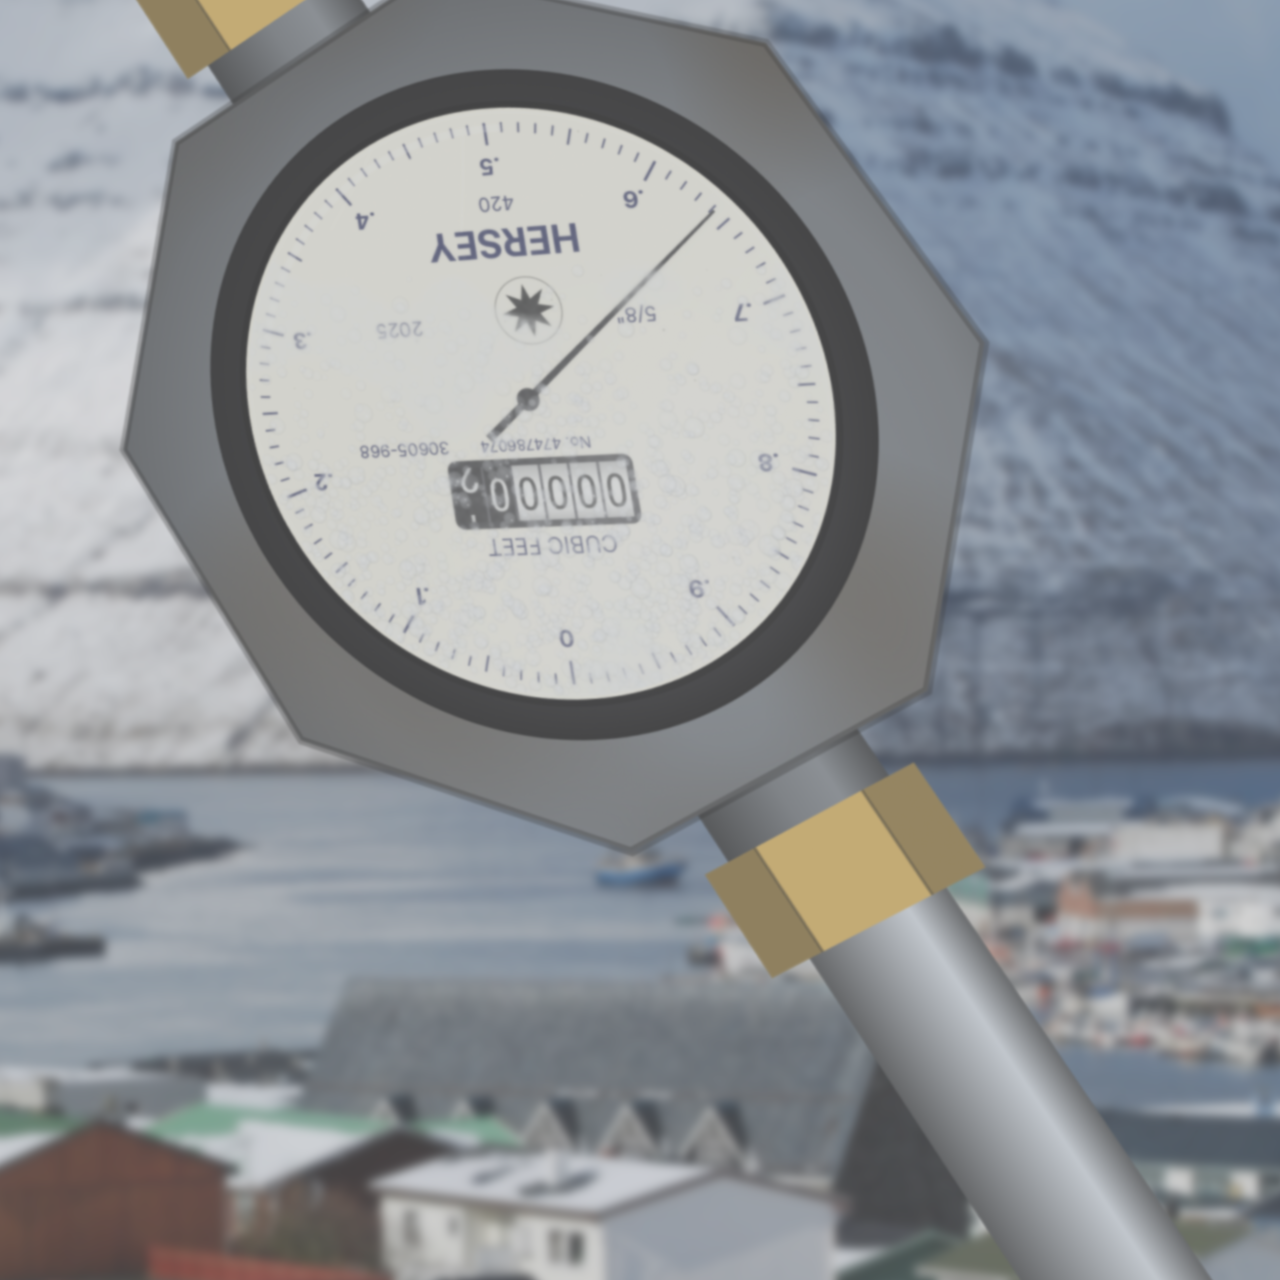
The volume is 1.64 ft³
